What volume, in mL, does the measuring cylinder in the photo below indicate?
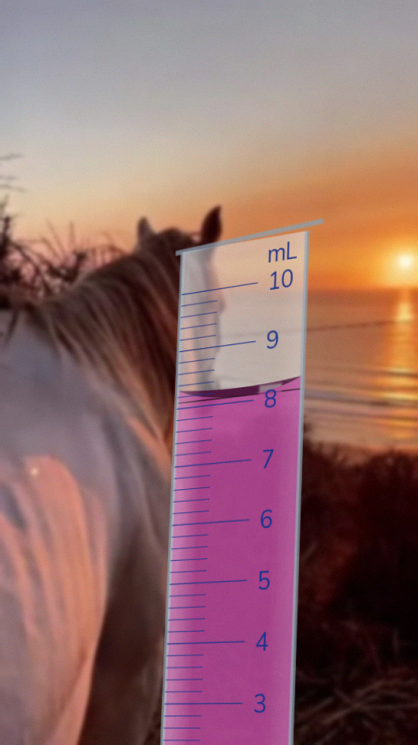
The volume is 8.1 mL
